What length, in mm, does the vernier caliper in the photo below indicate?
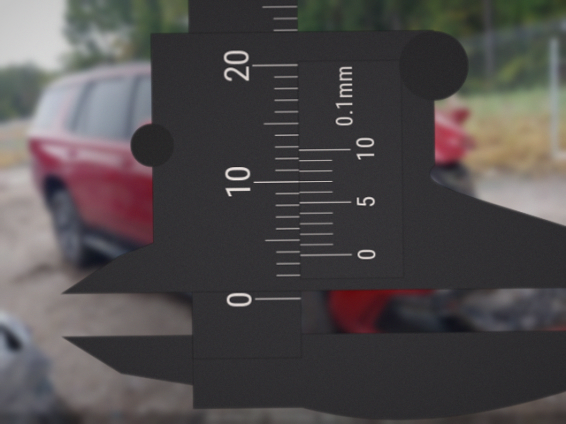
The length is 3.7 mm
